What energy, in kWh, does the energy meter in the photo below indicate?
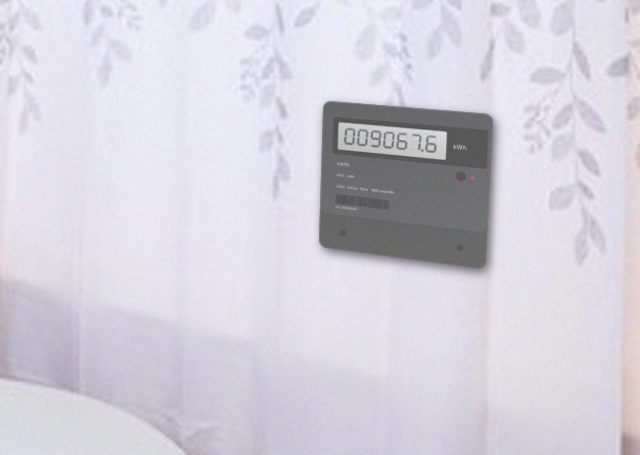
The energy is 9067.6 kWh
